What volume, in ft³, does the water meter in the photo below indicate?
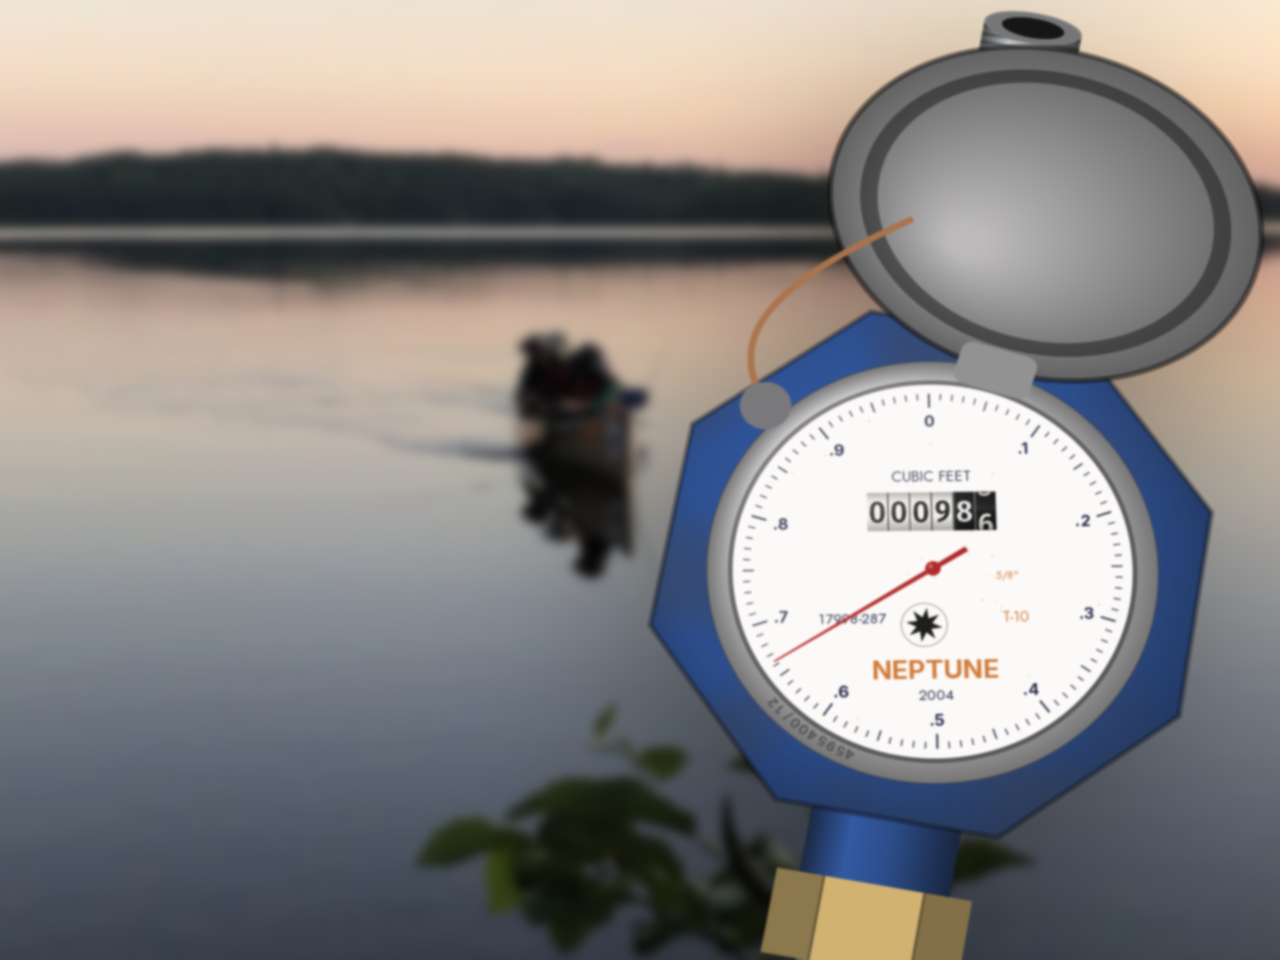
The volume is 985.66 ft³
